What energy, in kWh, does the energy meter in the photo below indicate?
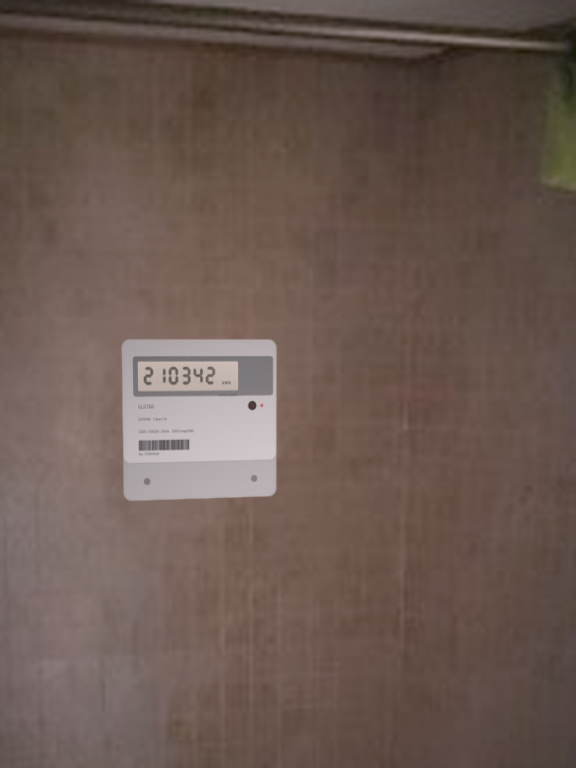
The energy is 210342 kWh
